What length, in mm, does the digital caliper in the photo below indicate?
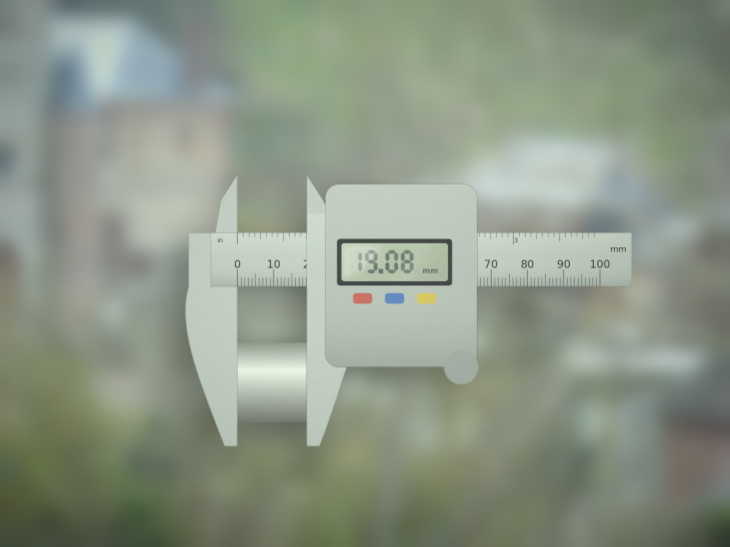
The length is 19.08 mm
